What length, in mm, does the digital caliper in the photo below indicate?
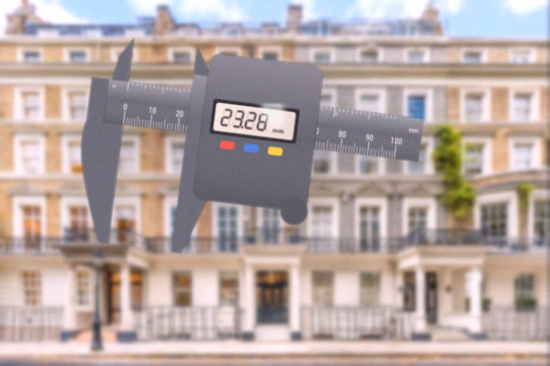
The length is 23.28 mm
